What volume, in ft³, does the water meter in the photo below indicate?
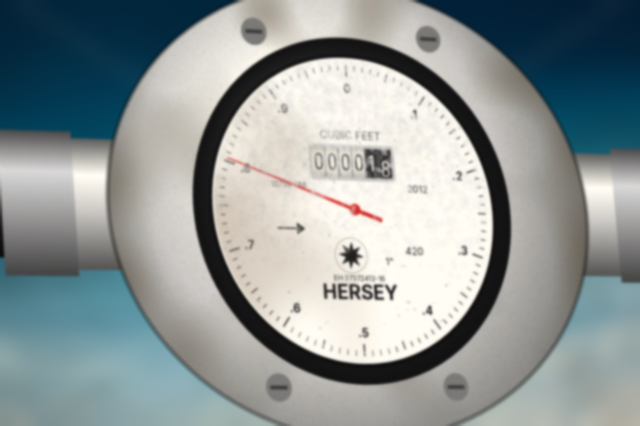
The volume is 17.80 ft³
